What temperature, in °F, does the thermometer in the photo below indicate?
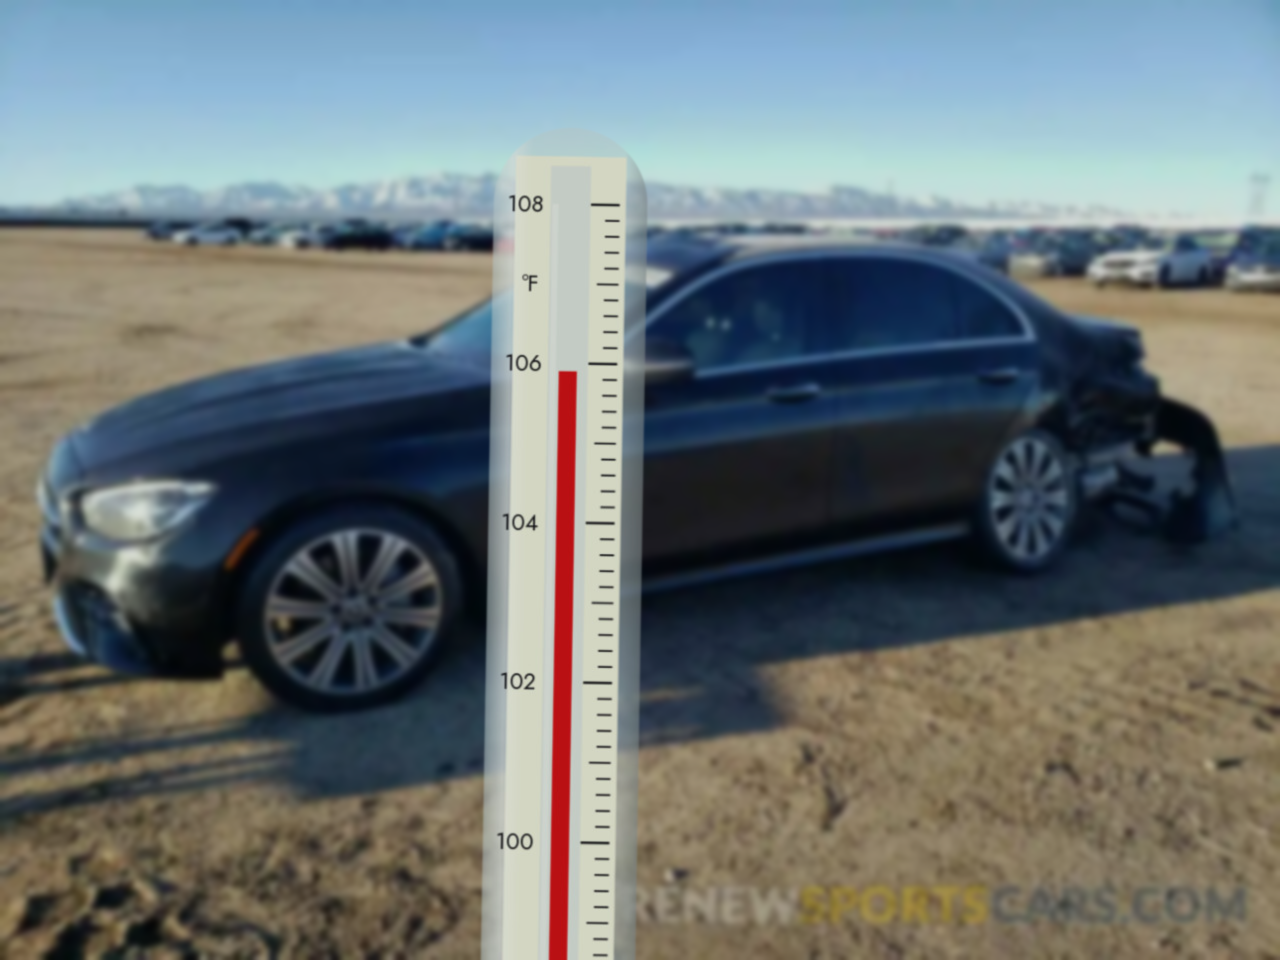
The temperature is 105.9 °F
